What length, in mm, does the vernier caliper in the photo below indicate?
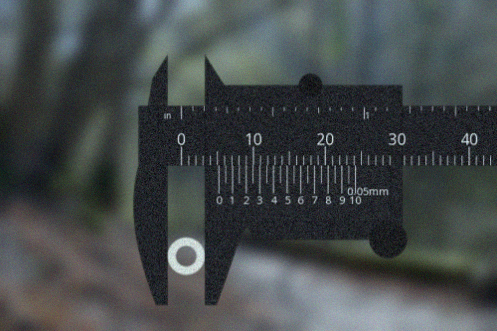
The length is 5.2 mm
